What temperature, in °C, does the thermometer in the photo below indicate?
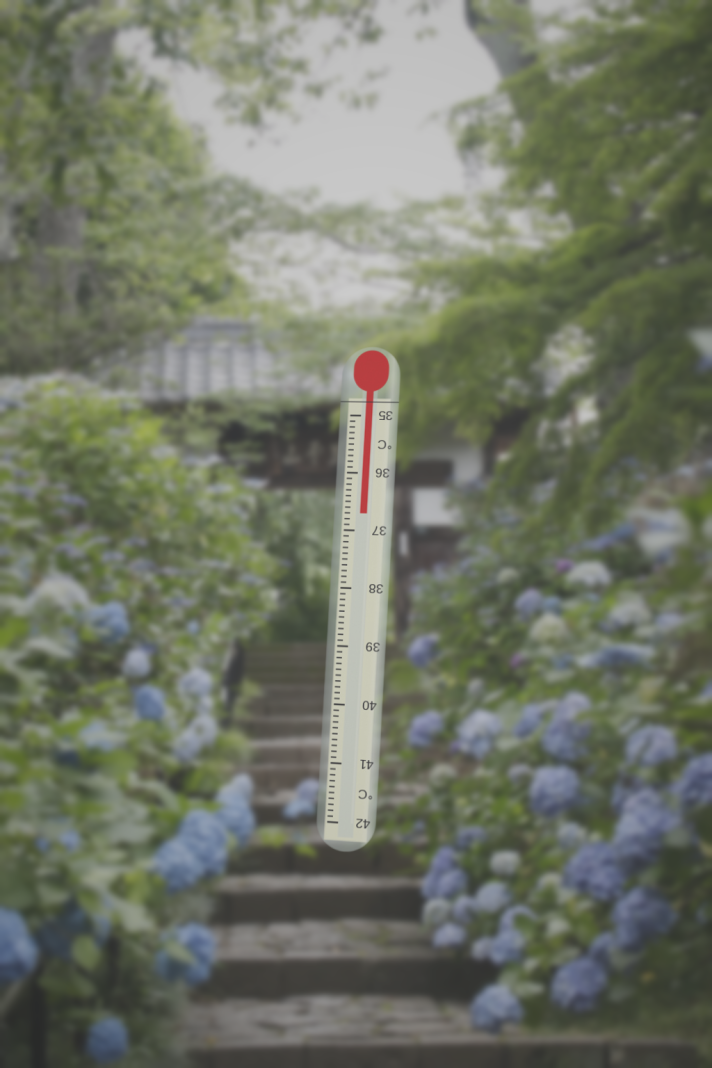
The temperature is 36.7 °C
